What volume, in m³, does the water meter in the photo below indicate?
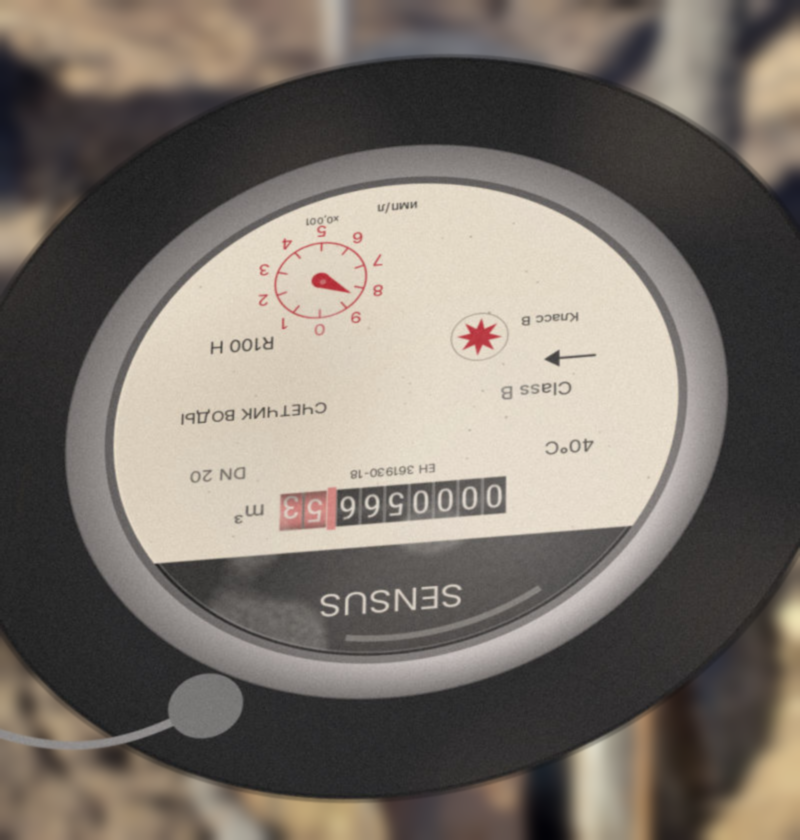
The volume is 566.528 m³
